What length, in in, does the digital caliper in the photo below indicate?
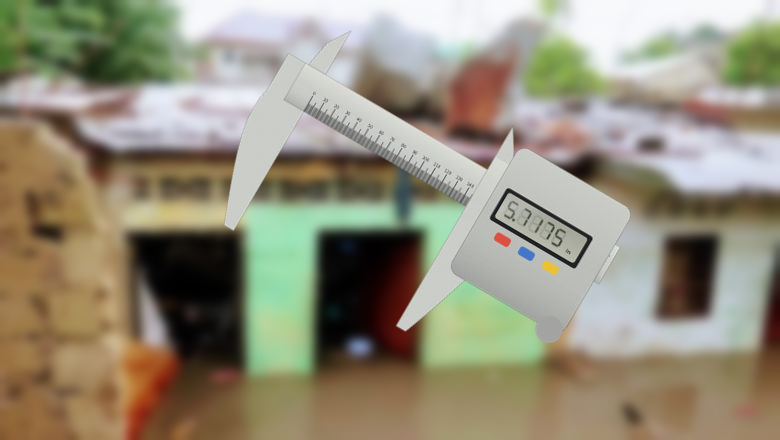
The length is 5.7175 in
